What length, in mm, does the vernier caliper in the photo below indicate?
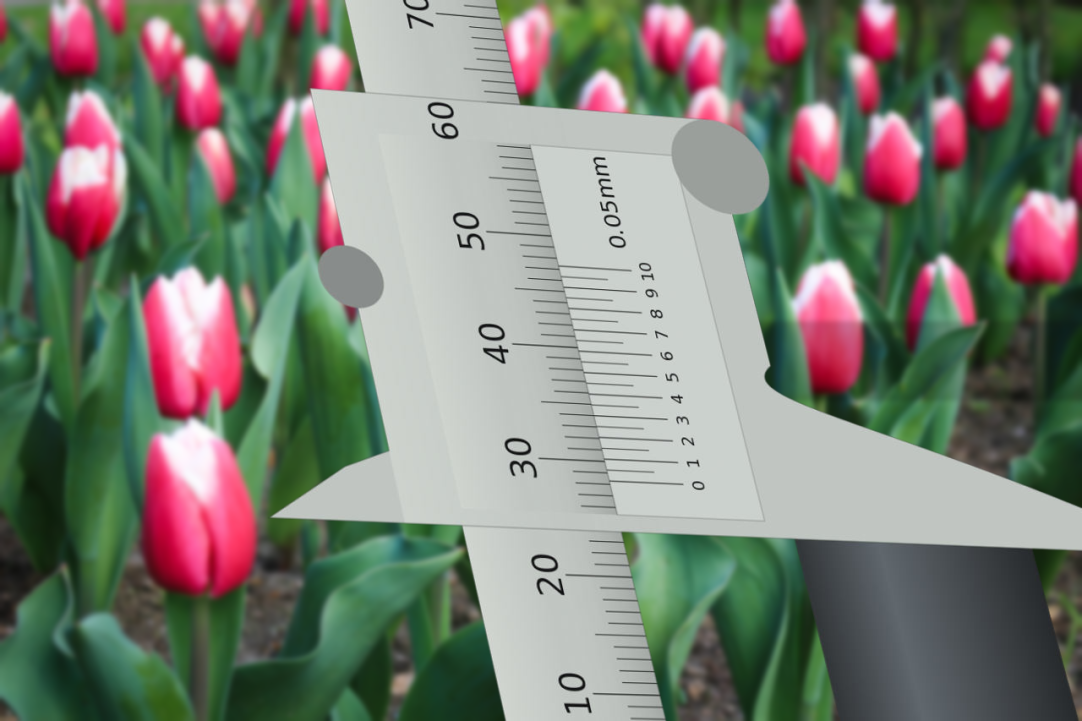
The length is 28.3 mm
